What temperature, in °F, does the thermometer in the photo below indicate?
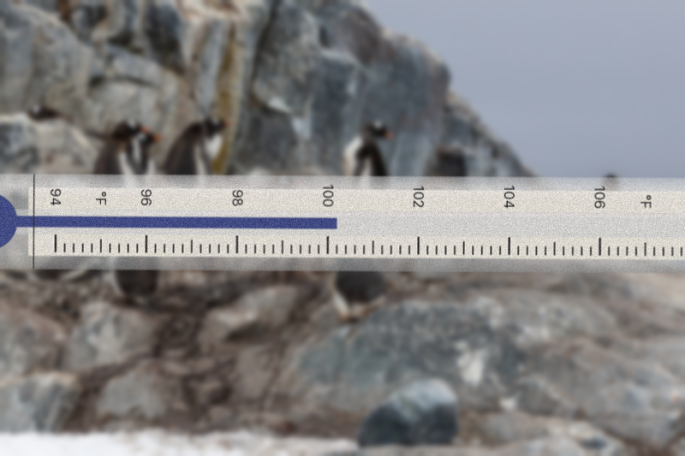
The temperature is 100.2 °F
